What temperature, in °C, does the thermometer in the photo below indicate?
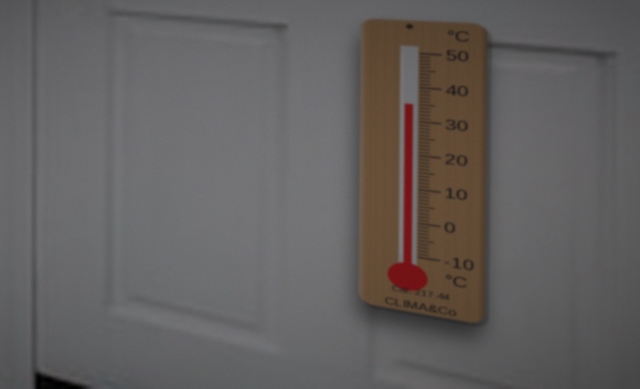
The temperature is 35 °C
